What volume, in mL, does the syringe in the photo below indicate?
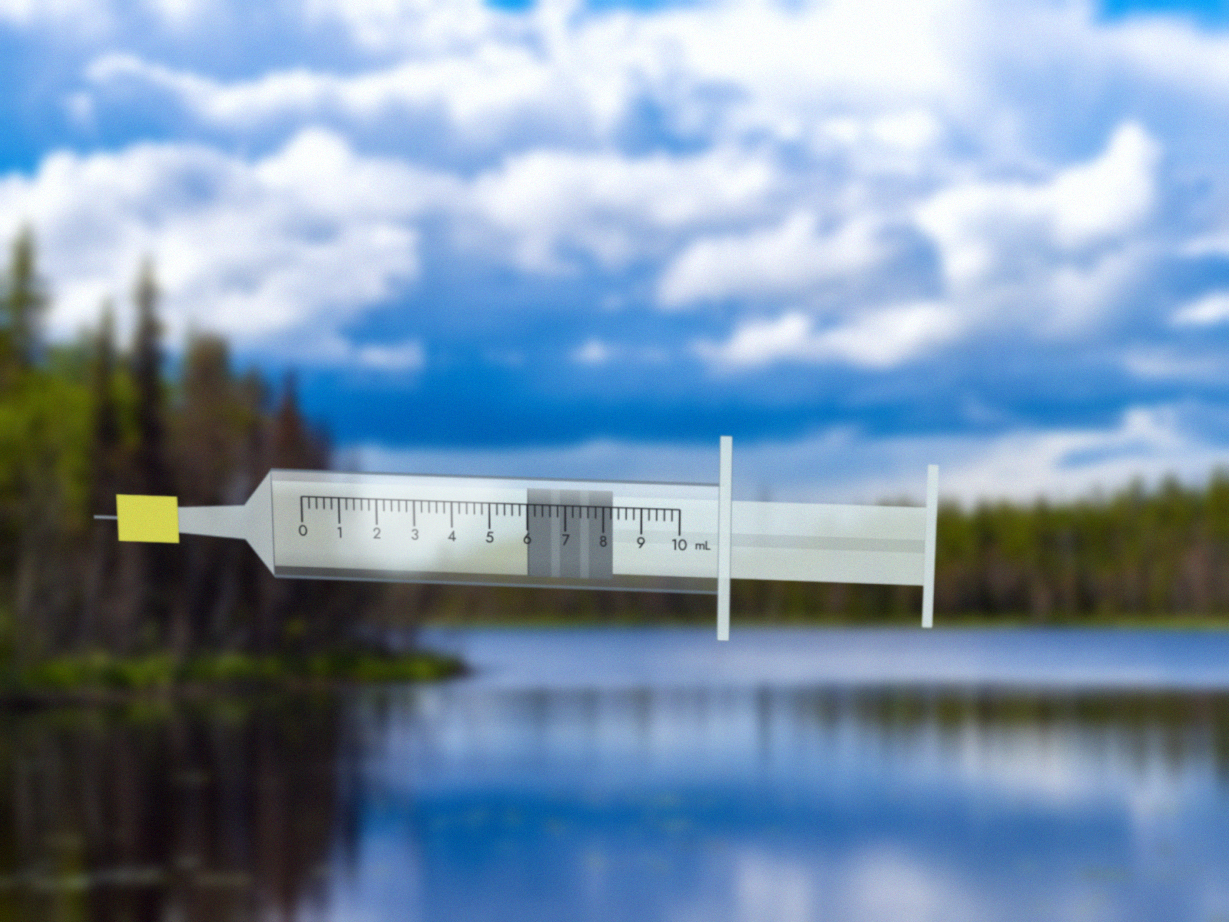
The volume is 6 mL
